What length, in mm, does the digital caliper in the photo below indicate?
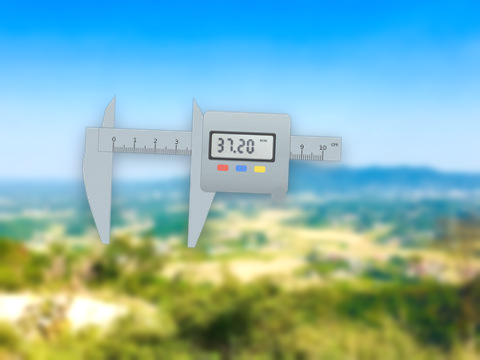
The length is 37.20 mm
